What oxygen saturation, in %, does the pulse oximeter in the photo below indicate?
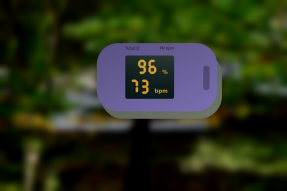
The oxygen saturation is 96 %
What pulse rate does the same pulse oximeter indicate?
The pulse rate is 73 bpm
